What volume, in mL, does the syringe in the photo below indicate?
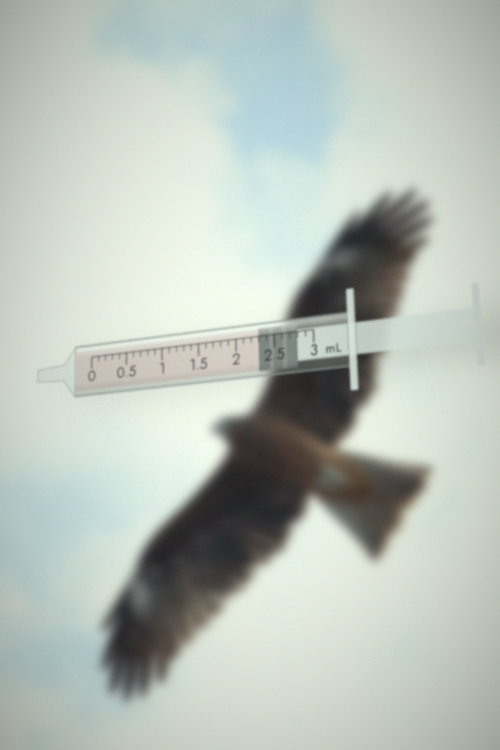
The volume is 2.3 mL
